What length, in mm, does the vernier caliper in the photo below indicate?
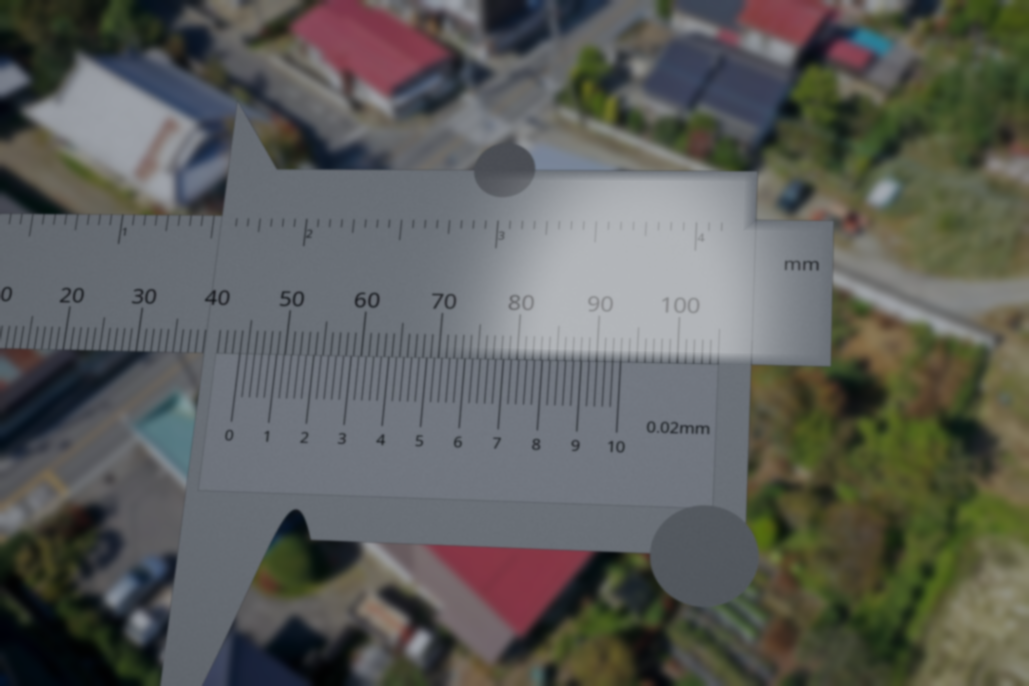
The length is 44.0 mm
